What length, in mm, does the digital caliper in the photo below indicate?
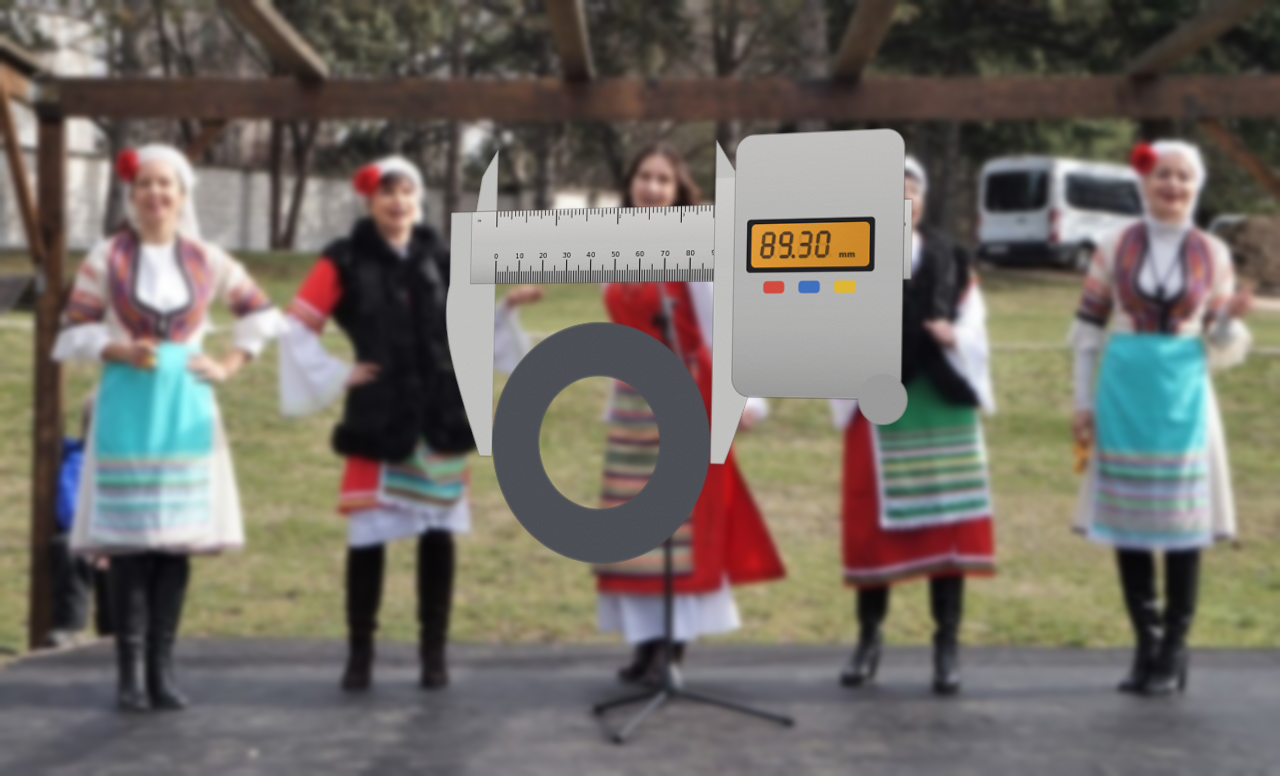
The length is 89.30 mm
